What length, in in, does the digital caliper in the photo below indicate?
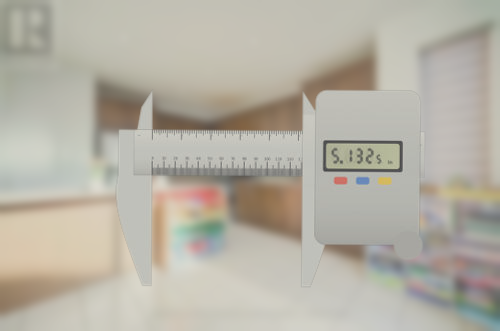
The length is 5.1325 in
